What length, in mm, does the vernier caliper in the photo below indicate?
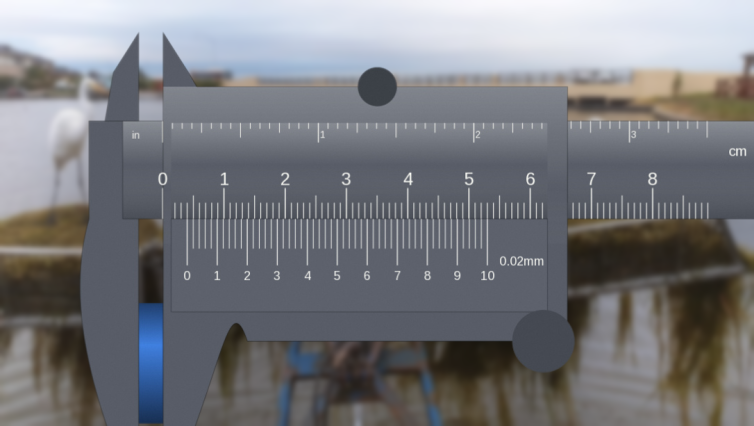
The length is 4.0 mm
